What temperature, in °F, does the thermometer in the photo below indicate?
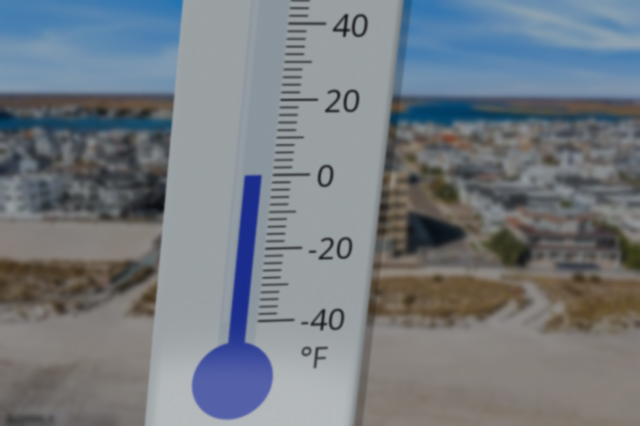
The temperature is 0 °F
